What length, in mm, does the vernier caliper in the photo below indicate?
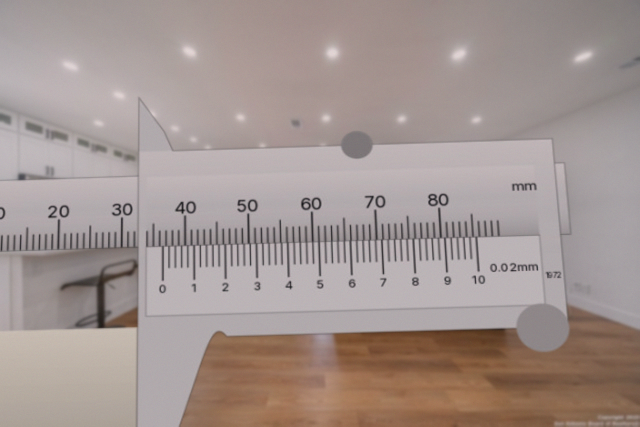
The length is 36.5 mm
